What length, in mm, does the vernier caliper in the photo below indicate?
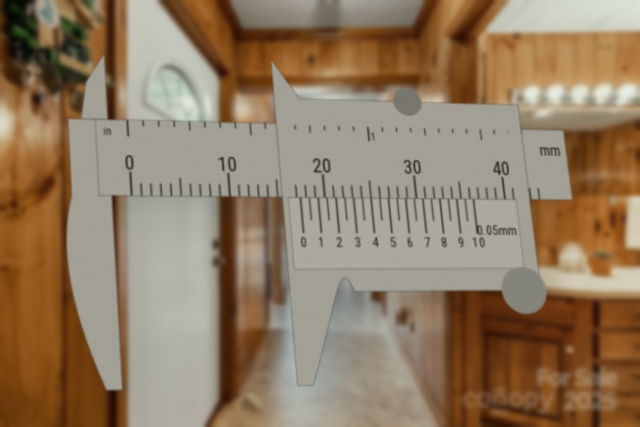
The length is 17.4 mm
